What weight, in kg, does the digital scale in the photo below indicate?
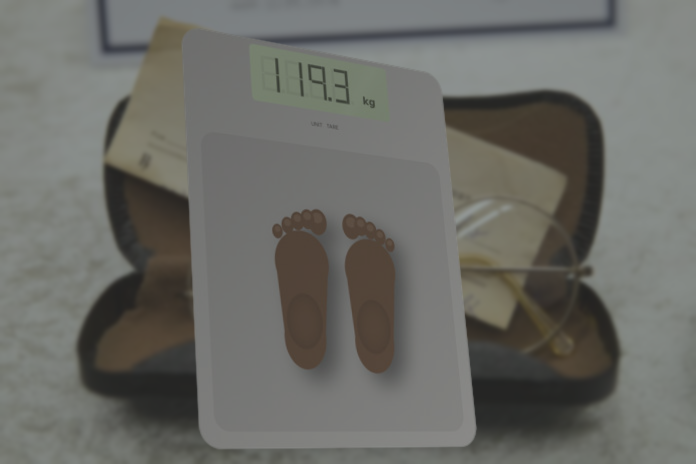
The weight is 119.3 kg
